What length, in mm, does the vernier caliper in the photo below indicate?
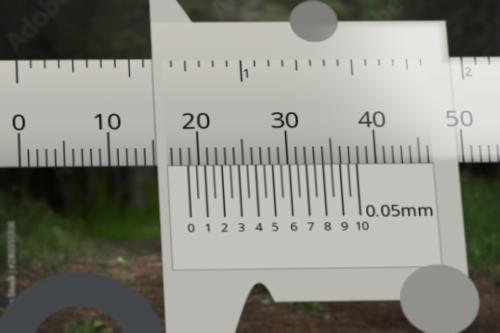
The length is 18.8 mm
